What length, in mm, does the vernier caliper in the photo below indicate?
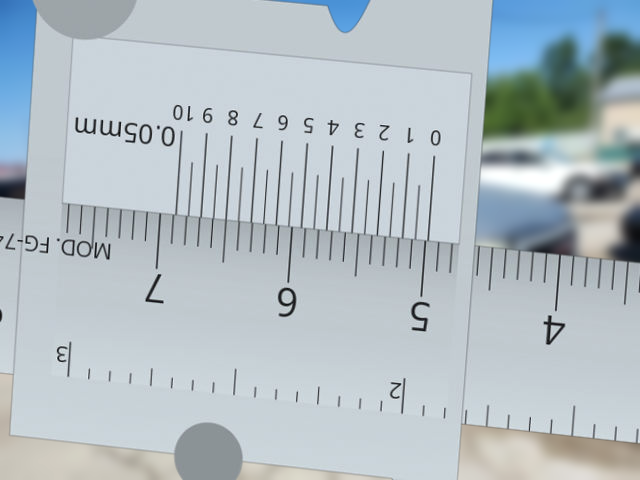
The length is 49.8 mm
